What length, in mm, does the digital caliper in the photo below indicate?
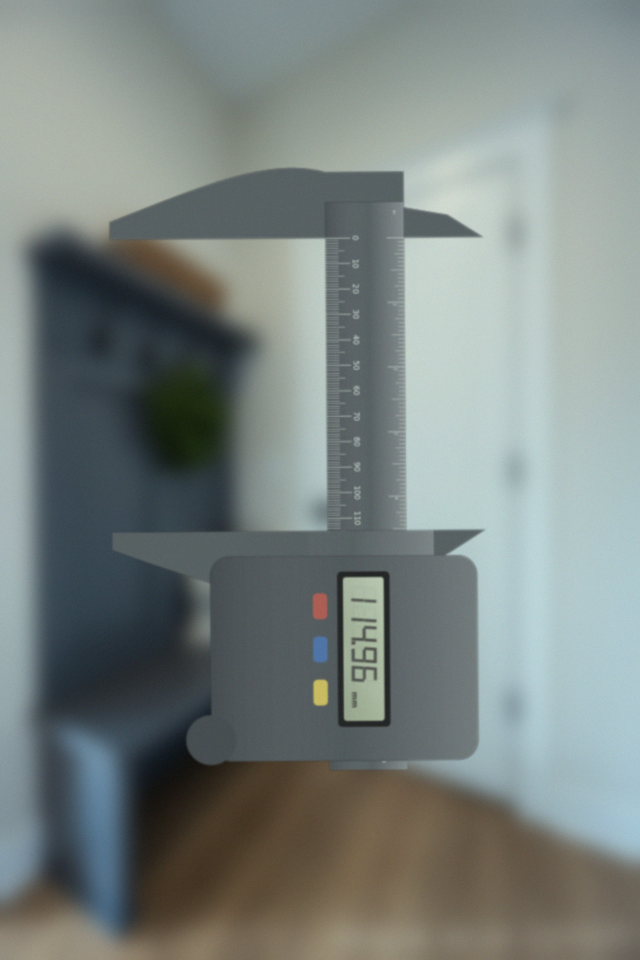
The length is 114.96 mm
